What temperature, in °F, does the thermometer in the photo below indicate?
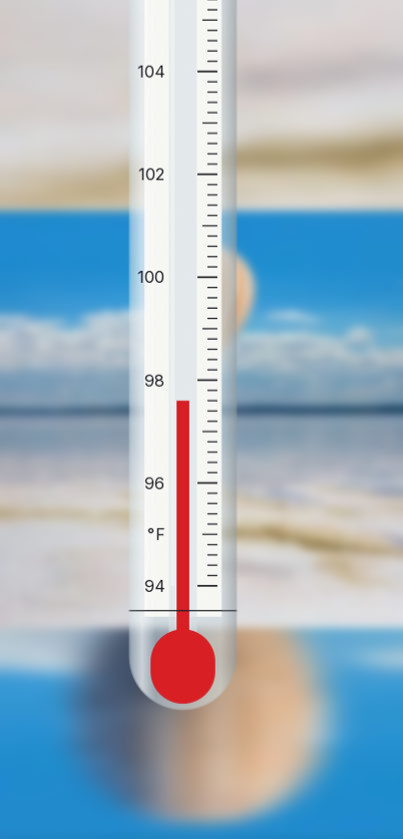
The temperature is 97.6 °F
